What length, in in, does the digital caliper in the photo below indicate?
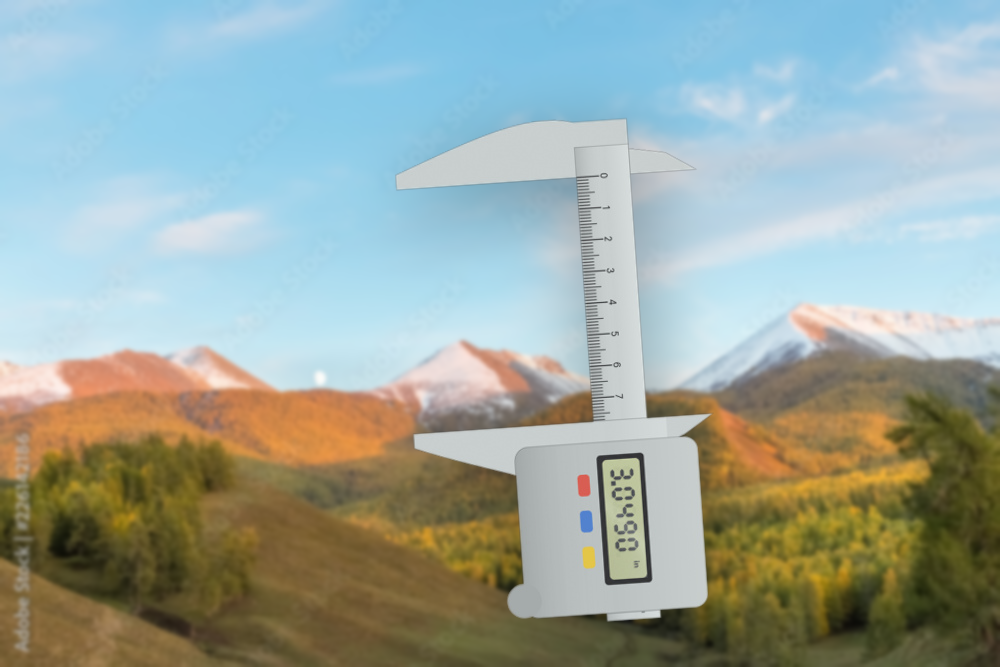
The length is 3.0490 in
